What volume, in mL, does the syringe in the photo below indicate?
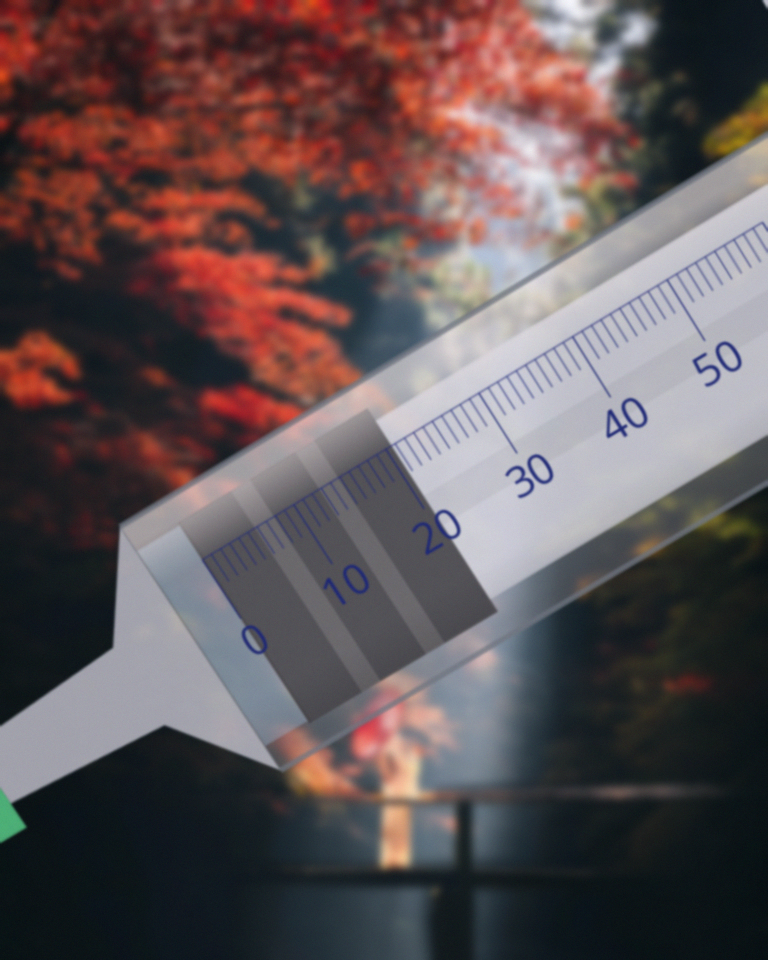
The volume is 0 mL
